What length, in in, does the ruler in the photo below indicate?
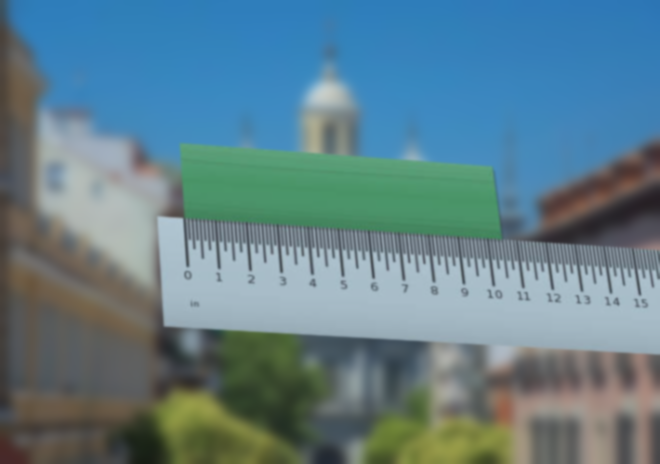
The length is 10.5 in
